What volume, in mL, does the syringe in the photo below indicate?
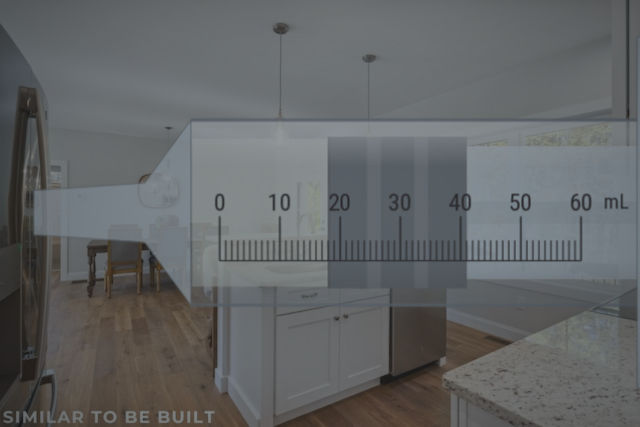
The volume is 18 mL
